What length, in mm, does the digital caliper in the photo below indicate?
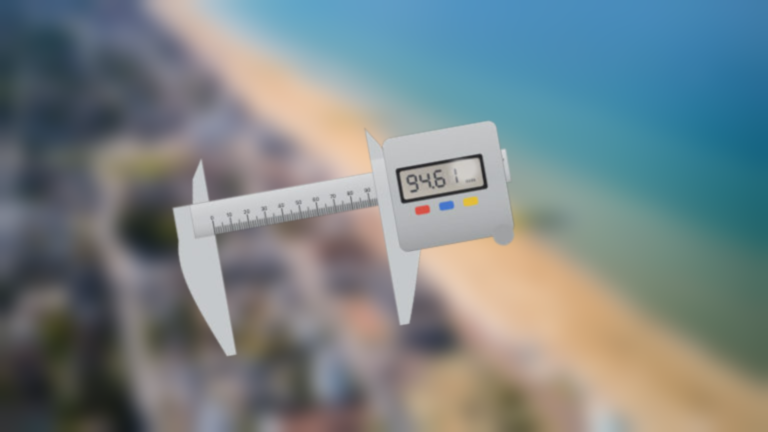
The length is 94.61 mm
